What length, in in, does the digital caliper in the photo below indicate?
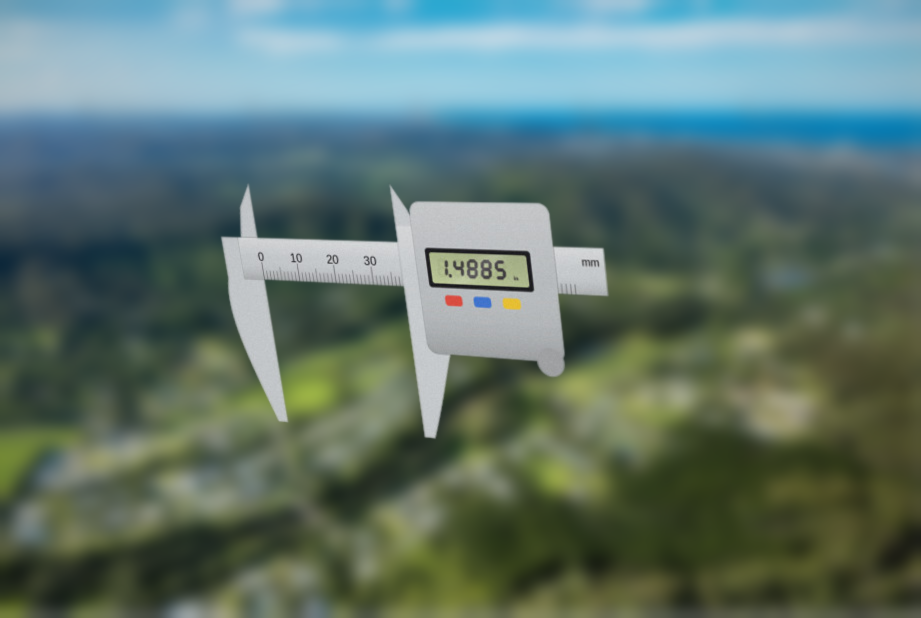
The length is 1.4885 in
